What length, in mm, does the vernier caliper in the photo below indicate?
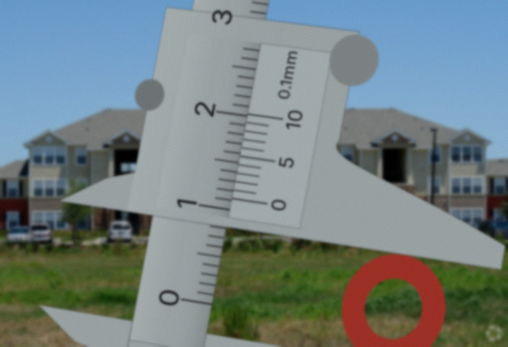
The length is 11.2 mm
